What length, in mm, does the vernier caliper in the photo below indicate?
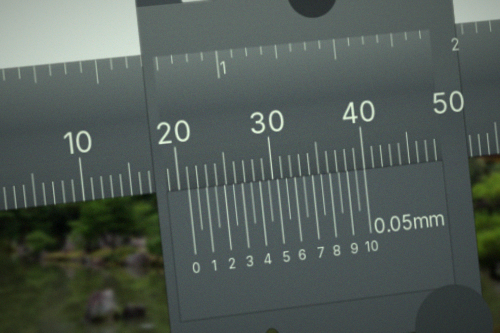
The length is 21.0 mm
